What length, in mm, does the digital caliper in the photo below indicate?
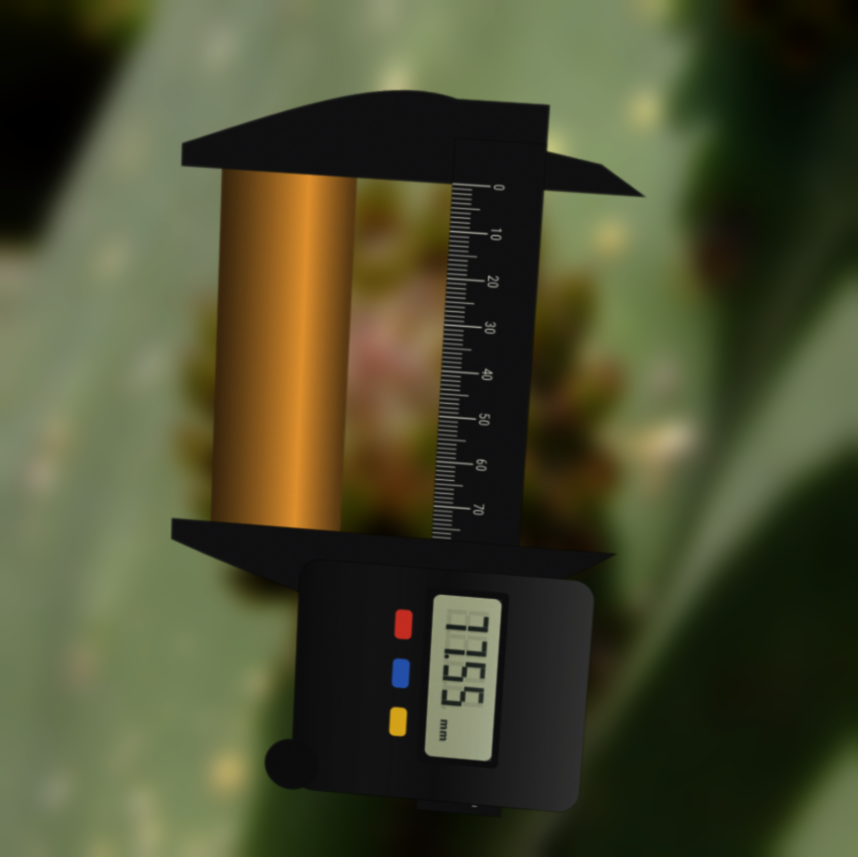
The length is 77.55 mm
